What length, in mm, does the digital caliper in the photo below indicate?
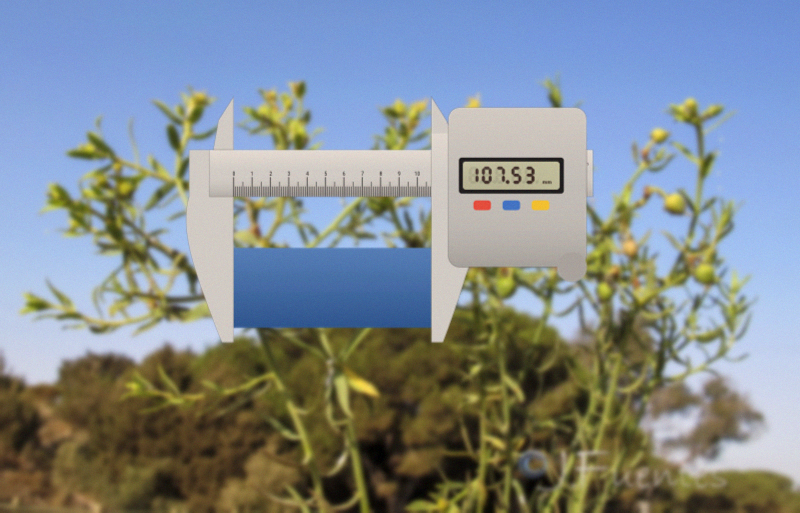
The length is 107.53 mm
